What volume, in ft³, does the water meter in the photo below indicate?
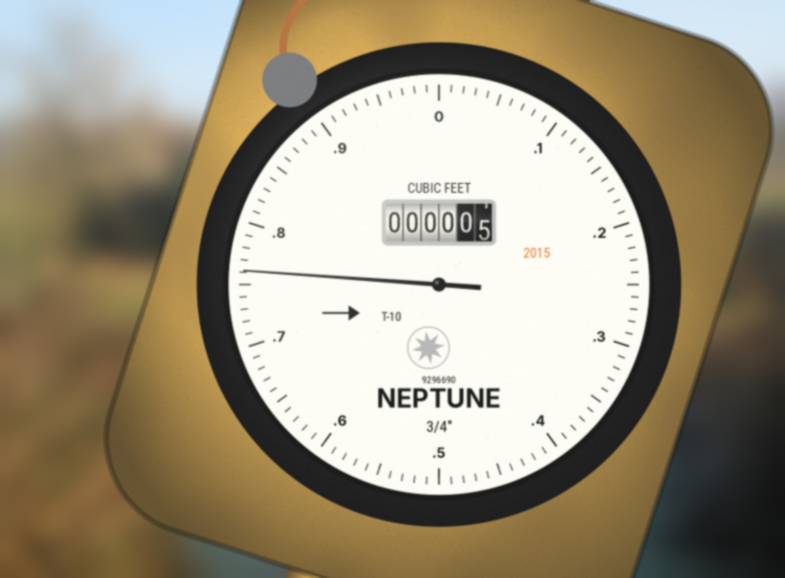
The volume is 4.76 ft³
